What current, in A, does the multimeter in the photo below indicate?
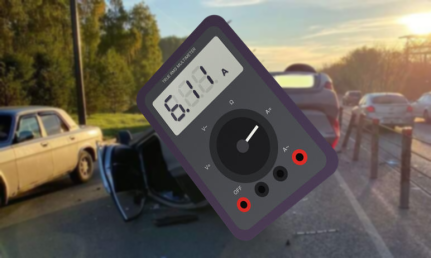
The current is 6.11 A
